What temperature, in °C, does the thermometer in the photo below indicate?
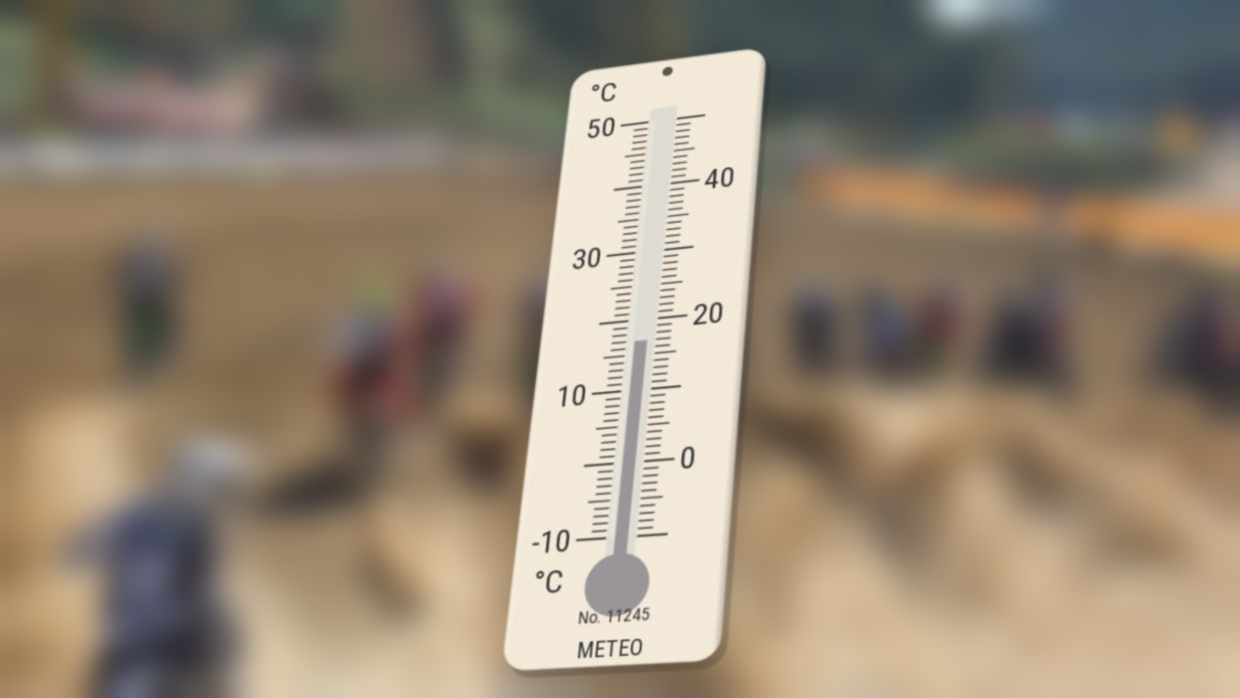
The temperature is 17 °C
